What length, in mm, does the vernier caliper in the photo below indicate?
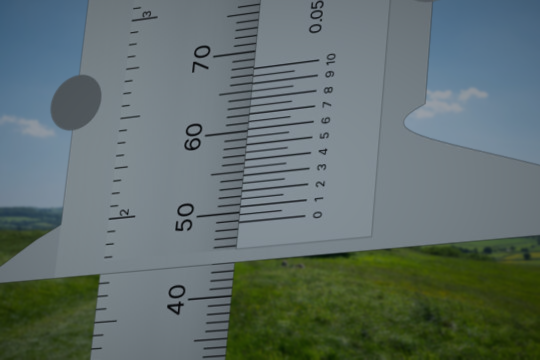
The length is 48.8 mm
